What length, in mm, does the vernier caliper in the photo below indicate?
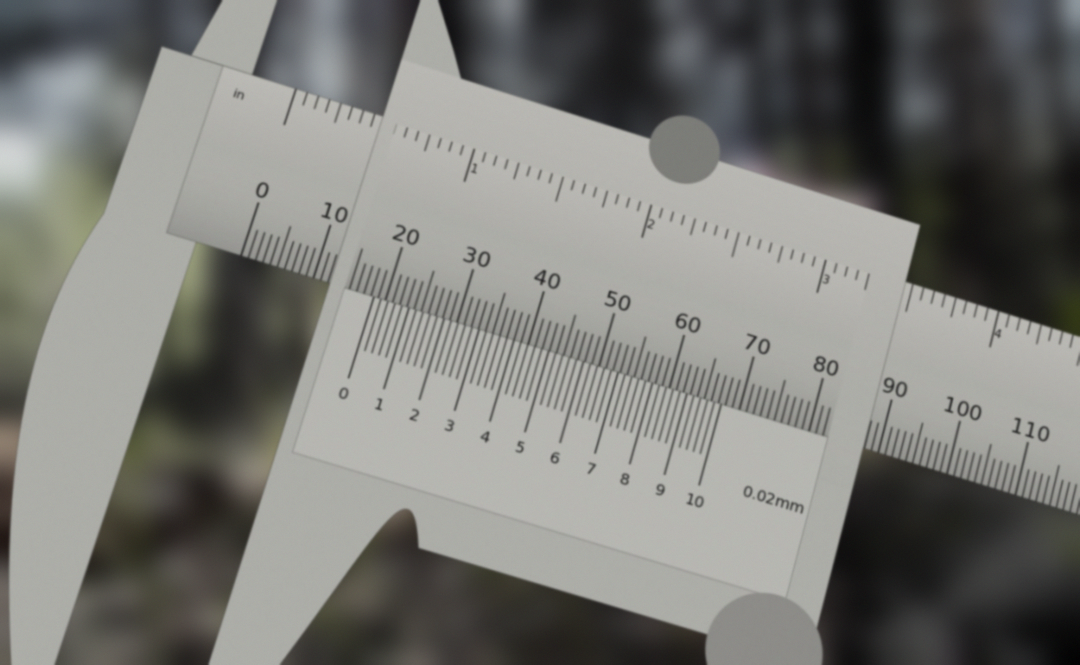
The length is 18.4 mm
